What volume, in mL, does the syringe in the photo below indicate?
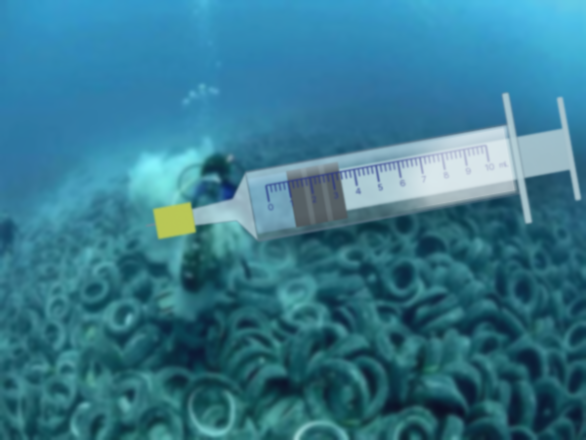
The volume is 1 mL
